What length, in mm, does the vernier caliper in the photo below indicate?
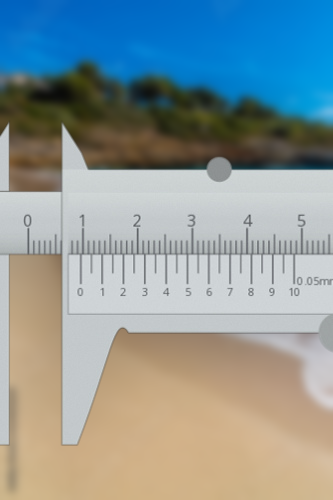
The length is 9.6 mm
